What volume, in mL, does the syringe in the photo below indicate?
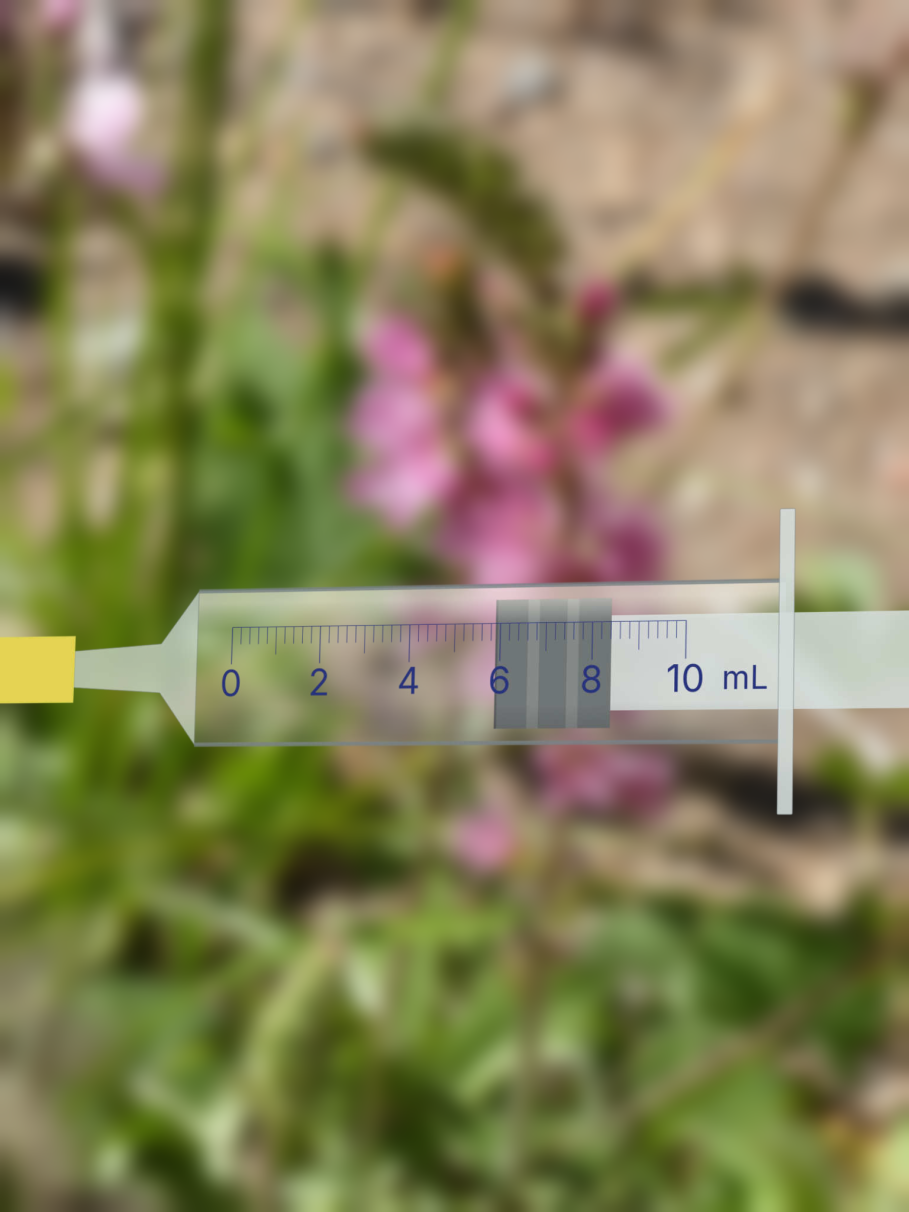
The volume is 5.9 mL
